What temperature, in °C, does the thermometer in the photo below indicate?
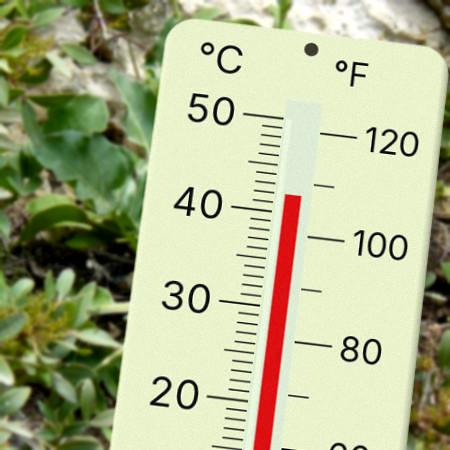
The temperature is 42 °C
